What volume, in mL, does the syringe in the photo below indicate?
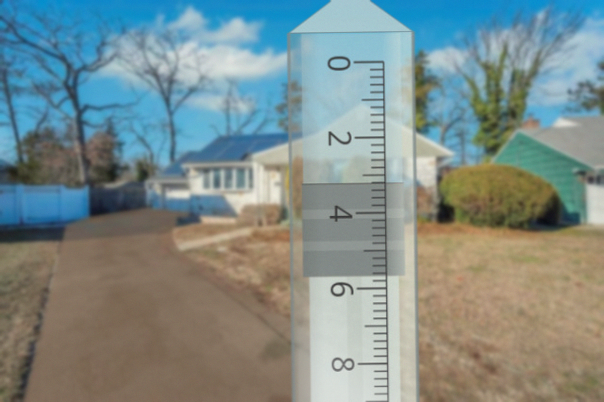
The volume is 3.2 mL
